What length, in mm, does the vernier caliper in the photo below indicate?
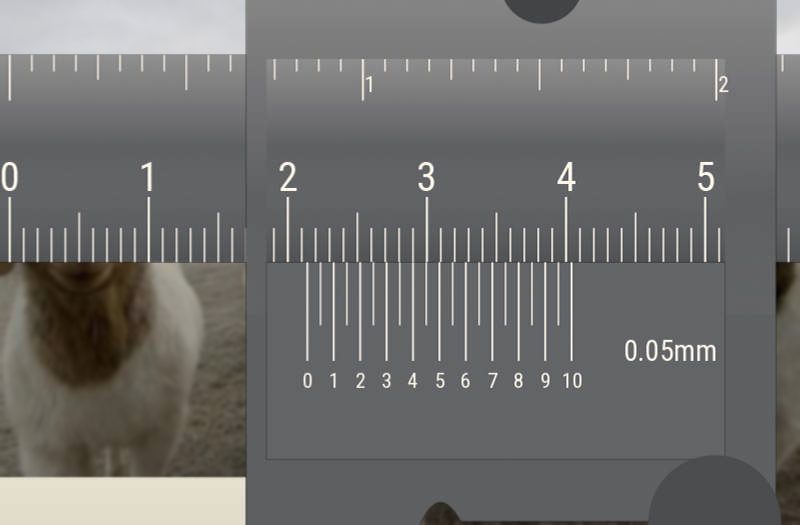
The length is 21.4 mm
